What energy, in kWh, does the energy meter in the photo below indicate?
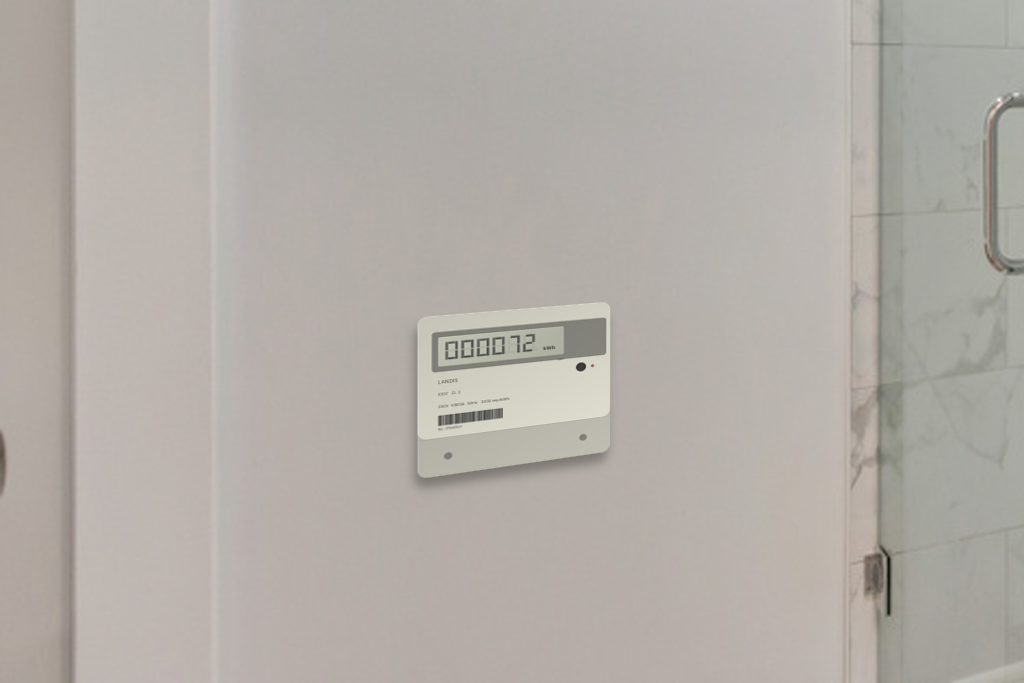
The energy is 72 kWh
